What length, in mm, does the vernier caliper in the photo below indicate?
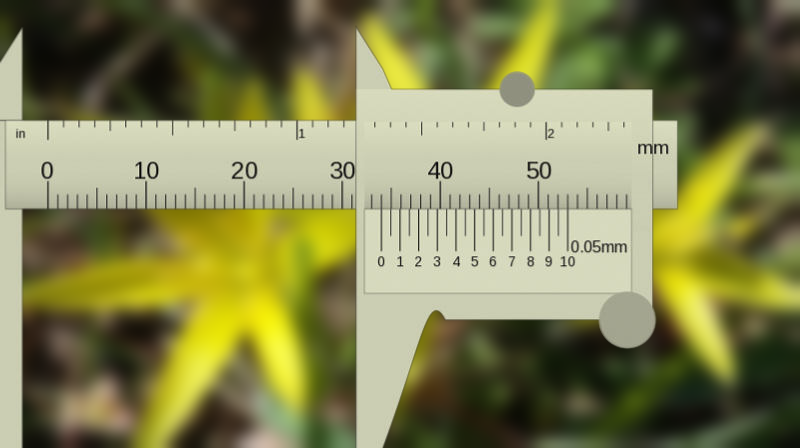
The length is 34.0 mm
